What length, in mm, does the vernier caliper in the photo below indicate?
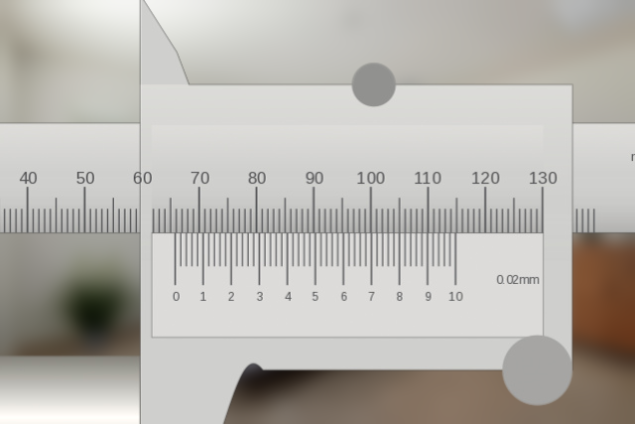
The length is 65.8 mm
